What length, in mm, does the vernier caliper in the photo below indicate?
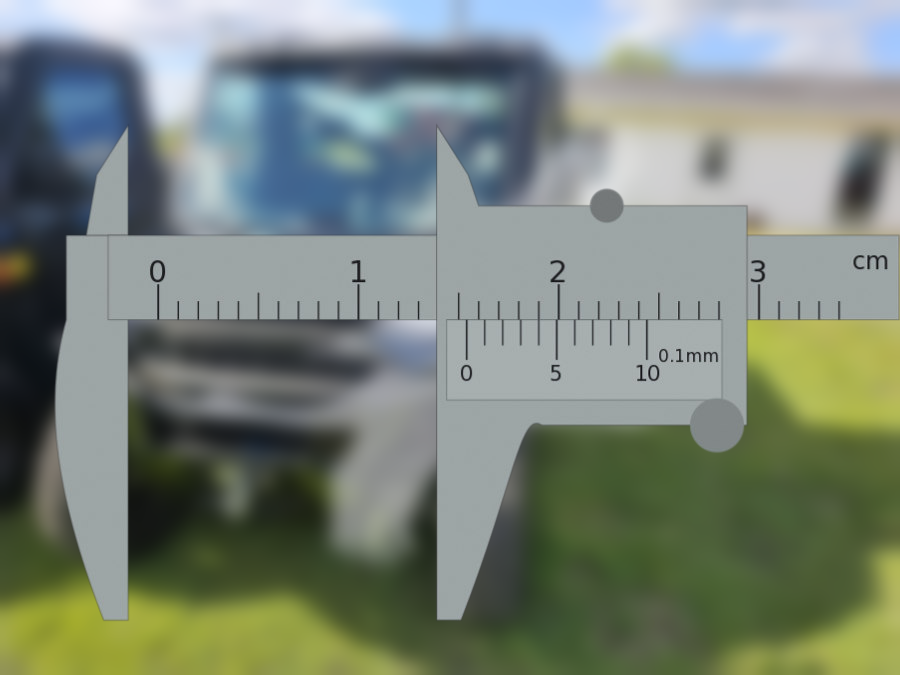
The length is 15.4 mm
